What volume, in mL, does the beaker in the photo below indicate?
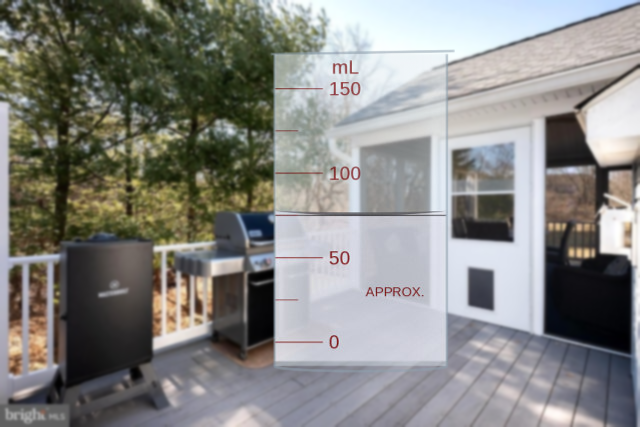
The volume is 75 mL
